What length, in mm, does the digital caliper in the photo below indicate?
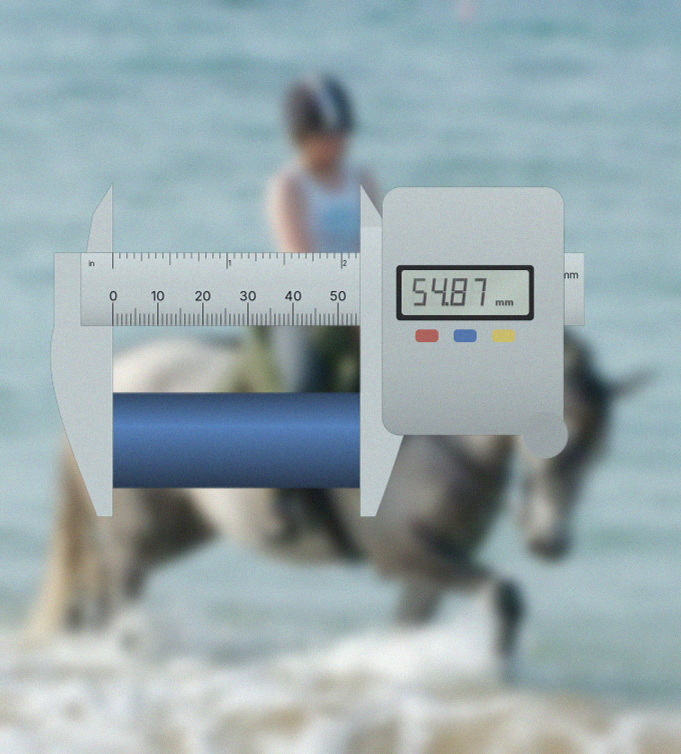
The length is 54.87 mm
